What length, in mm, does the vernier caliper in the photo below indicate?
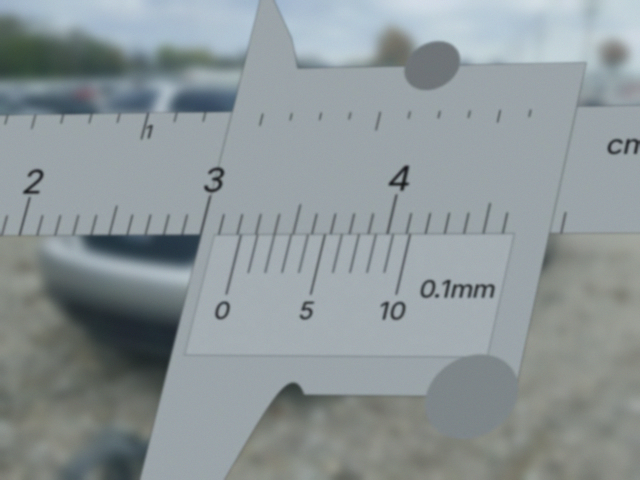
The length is 32.2 mm
